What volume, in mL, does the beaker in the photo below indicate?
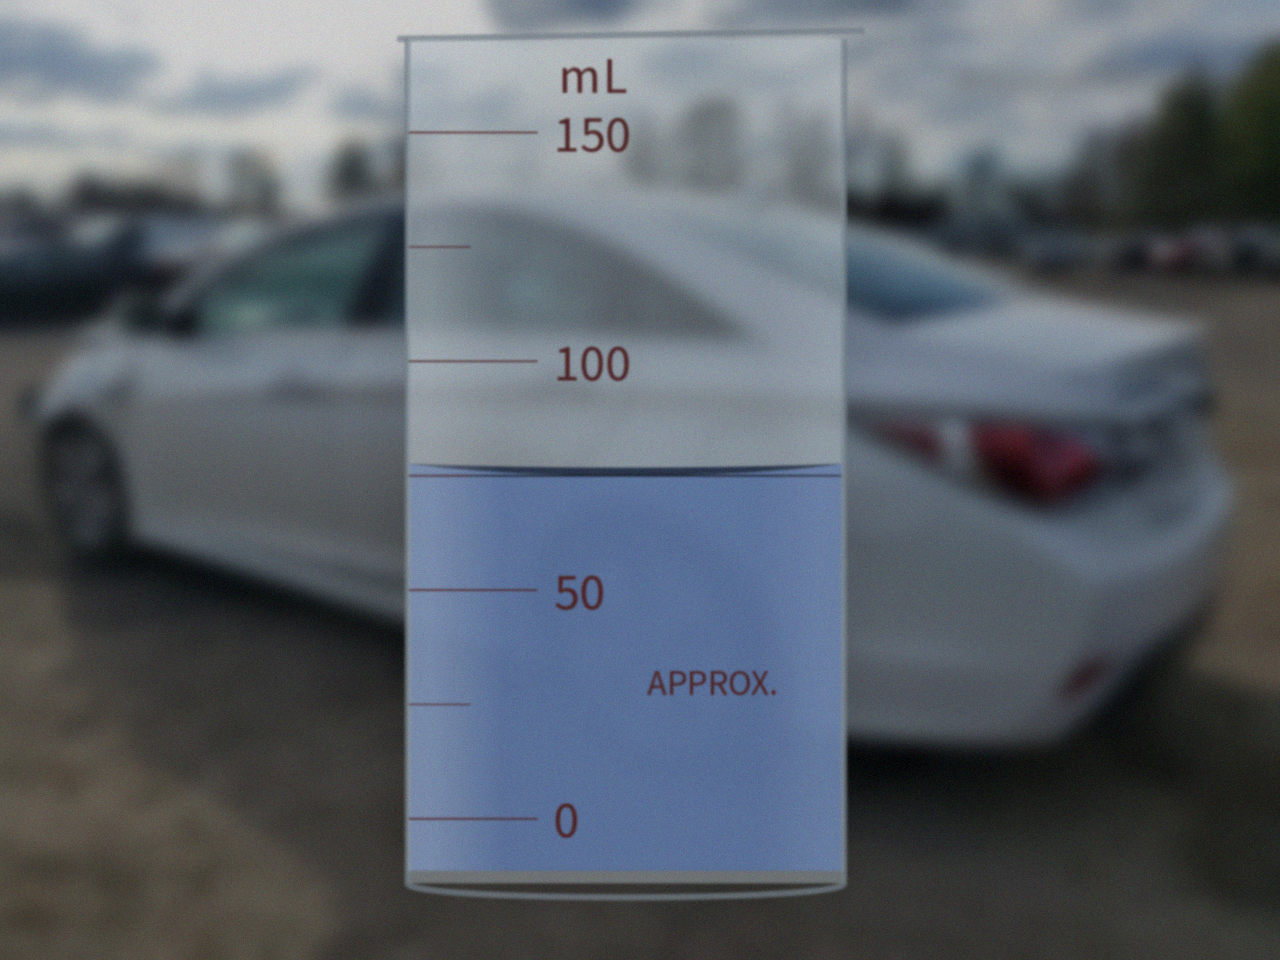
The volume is 75 mL
